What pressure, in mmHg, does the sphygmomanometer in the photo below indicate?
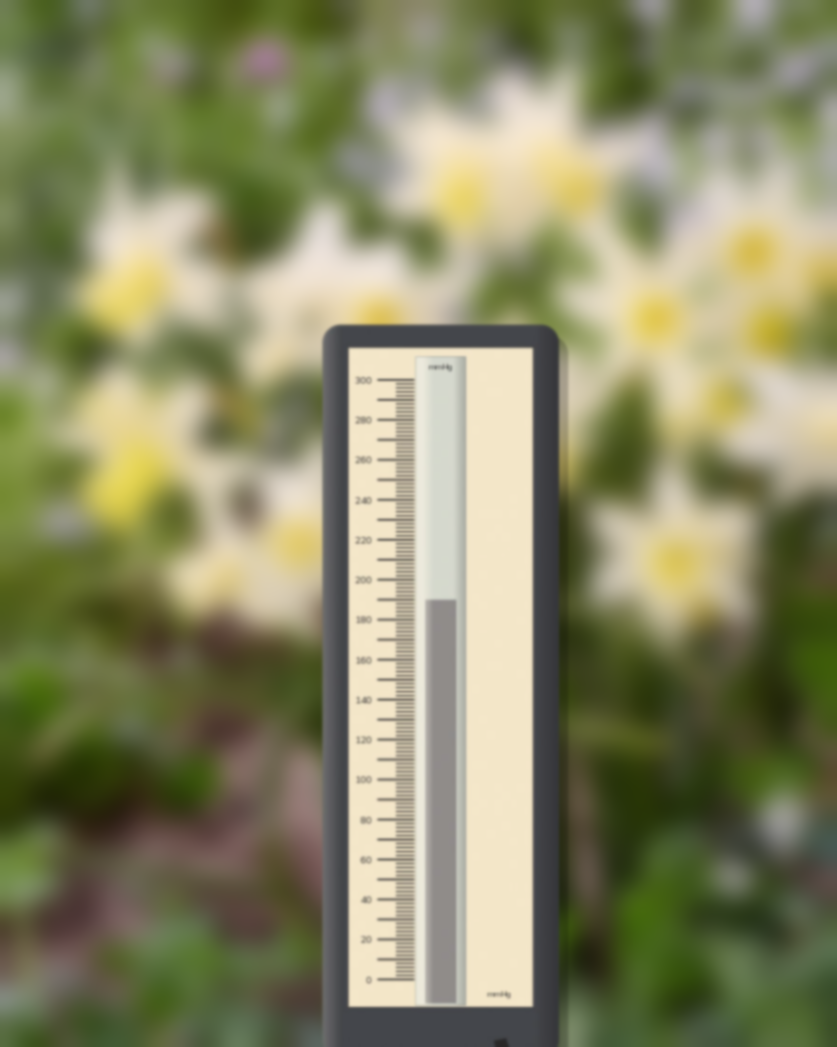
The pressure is 190 mmHg
